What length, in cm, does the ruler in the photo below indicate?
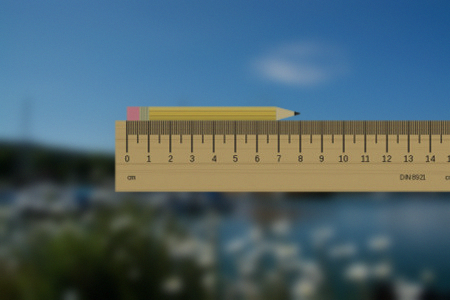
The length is 8 cm
